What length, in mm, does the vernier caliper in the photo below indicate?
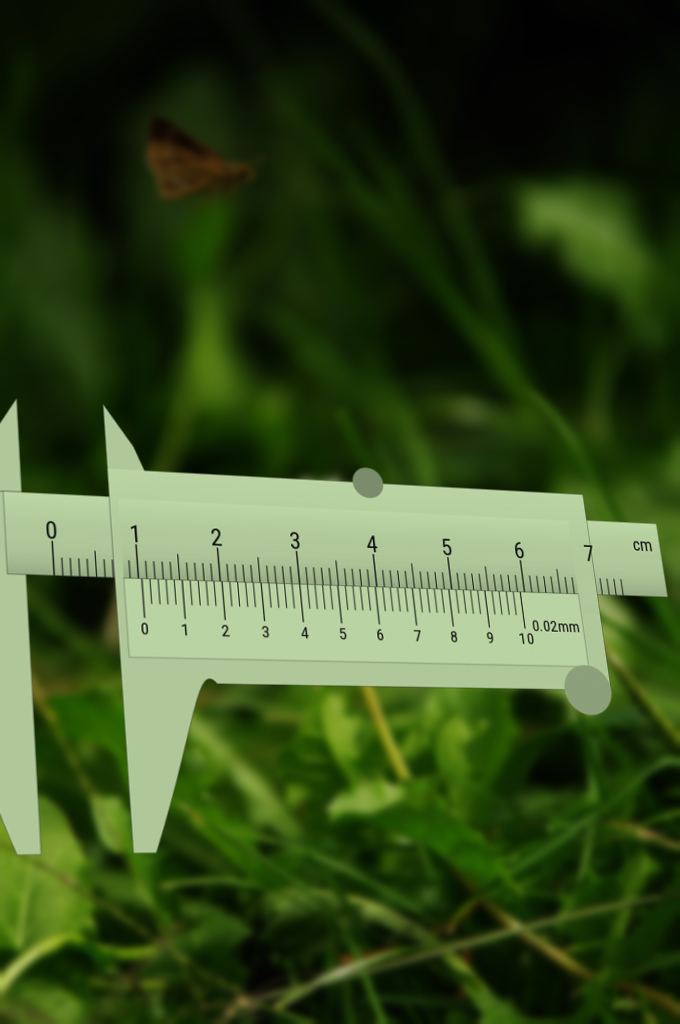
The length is 10.4 mm
